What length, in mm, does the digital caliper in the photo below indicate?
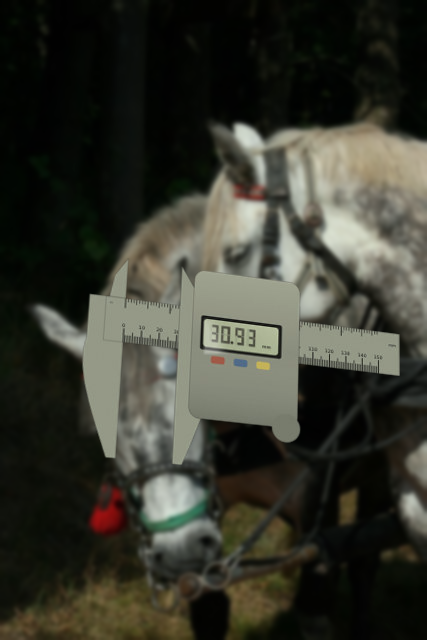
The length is 30.93 mm
